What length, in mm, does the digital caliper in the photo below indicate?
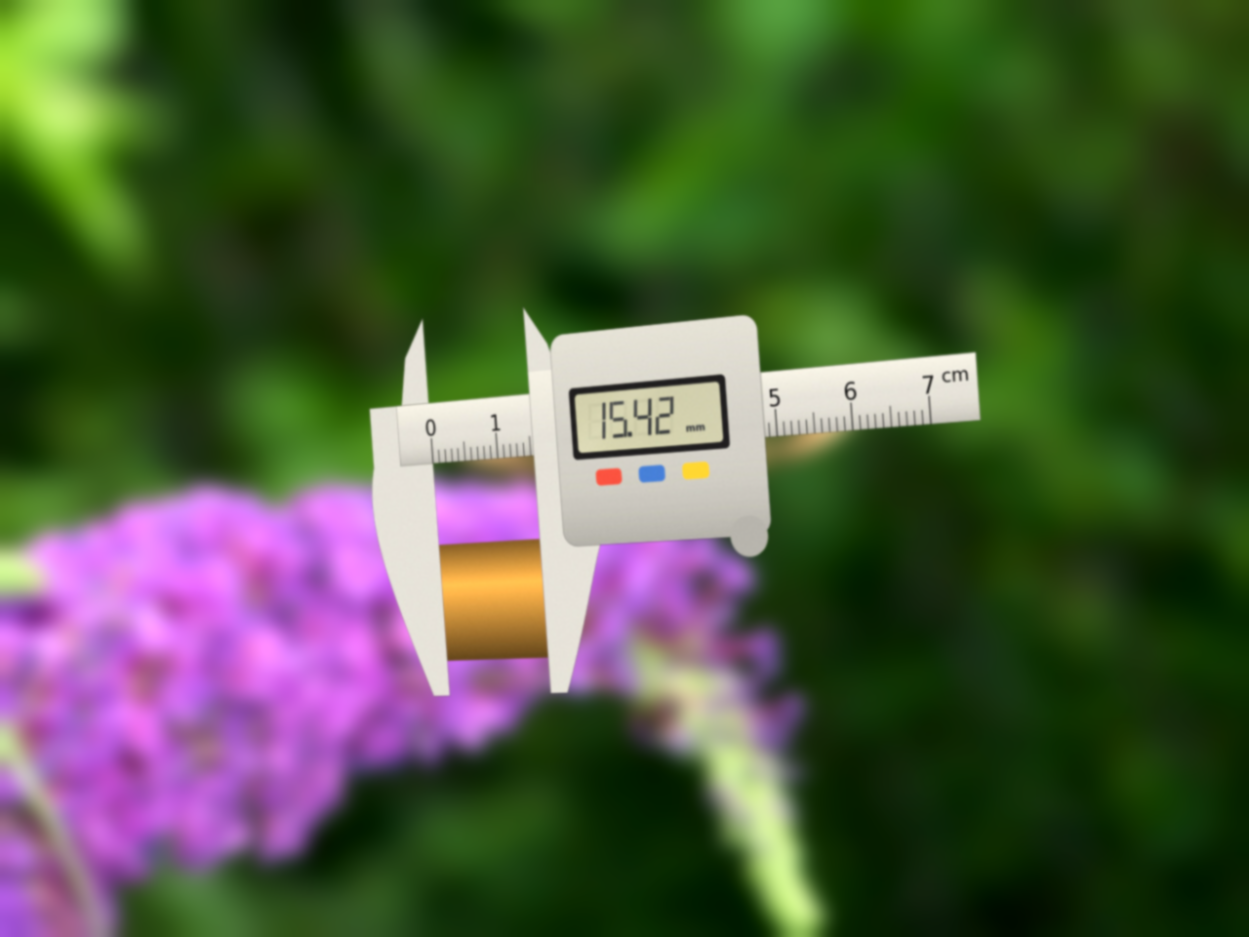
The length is 15.42 mm
